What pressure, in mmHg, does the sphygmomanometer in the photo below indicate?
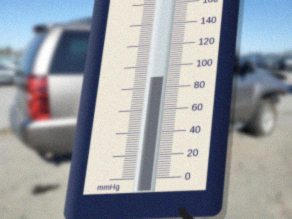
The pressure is 90 mmHg
